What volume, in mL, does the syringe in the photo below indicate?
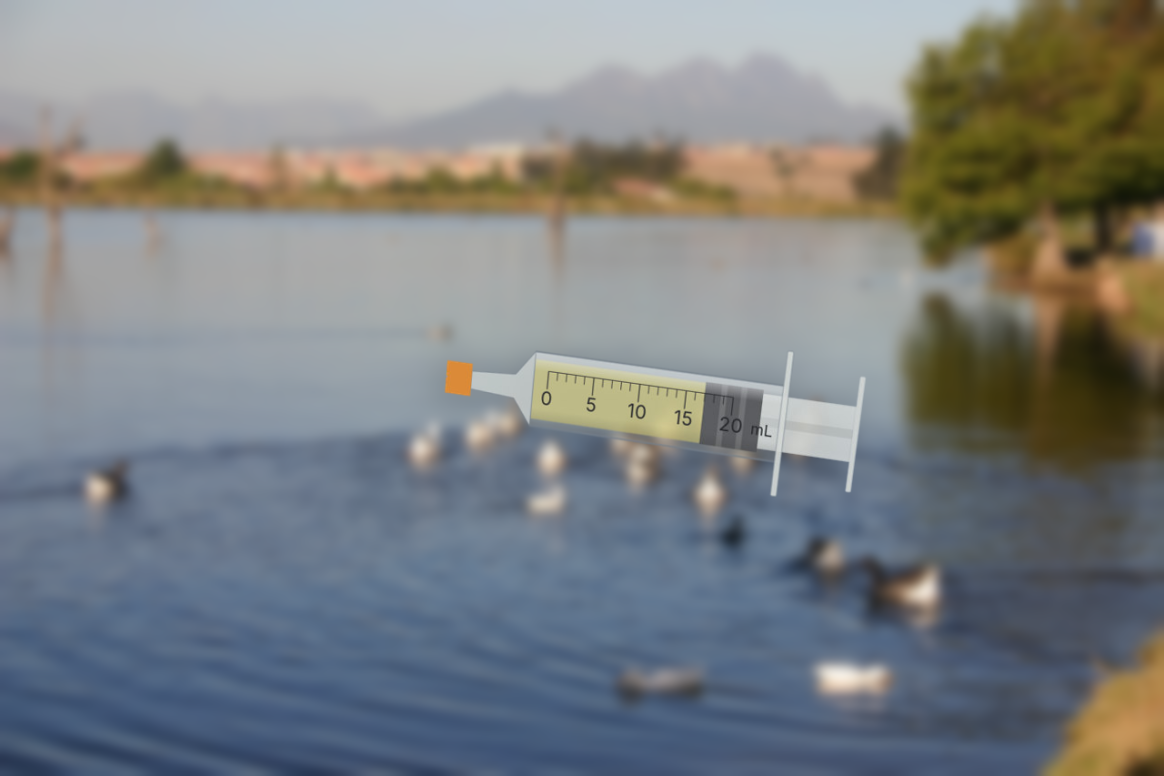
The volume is 17 mL
